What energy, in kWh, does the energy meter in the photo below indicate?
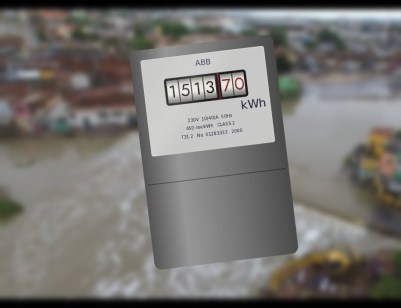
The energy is 1513.70 kWh
